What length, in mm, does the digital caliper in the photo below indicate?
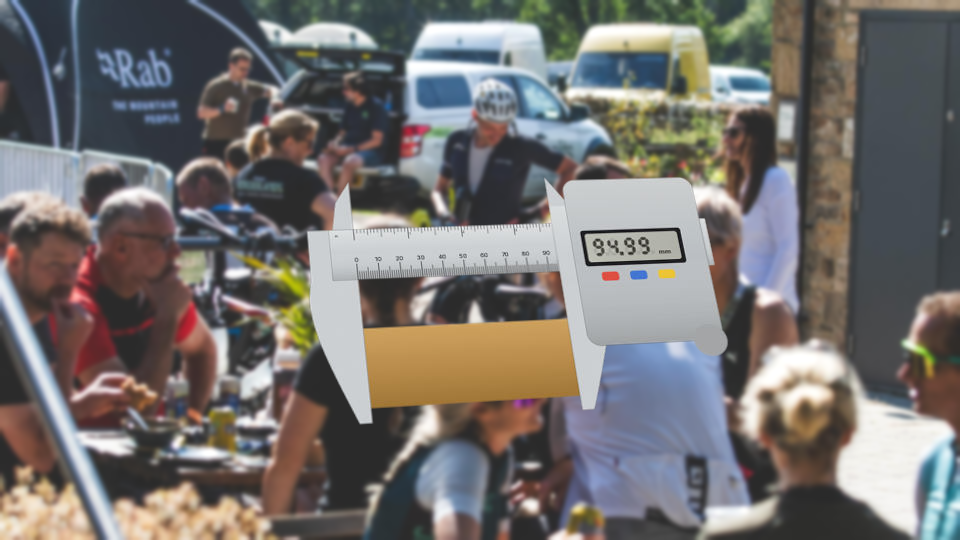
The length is 94.99 mm
